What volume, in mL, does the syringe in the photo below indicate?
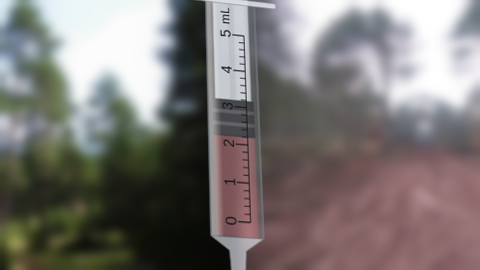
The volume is 2.2 mL
